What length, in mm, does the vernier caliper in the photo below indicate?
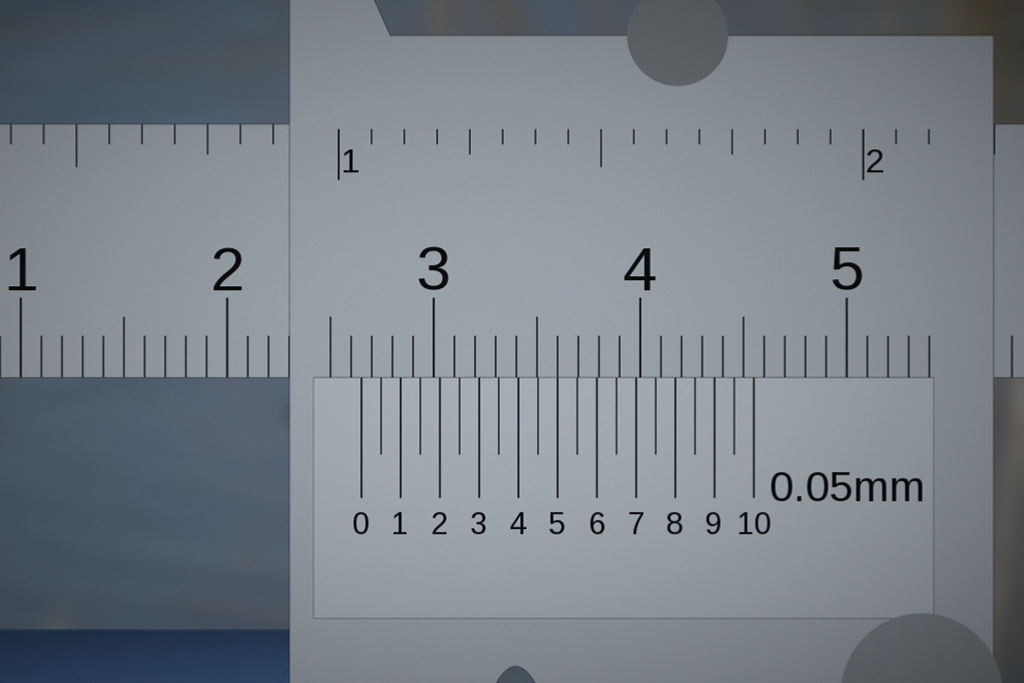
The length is 26.5 mm
